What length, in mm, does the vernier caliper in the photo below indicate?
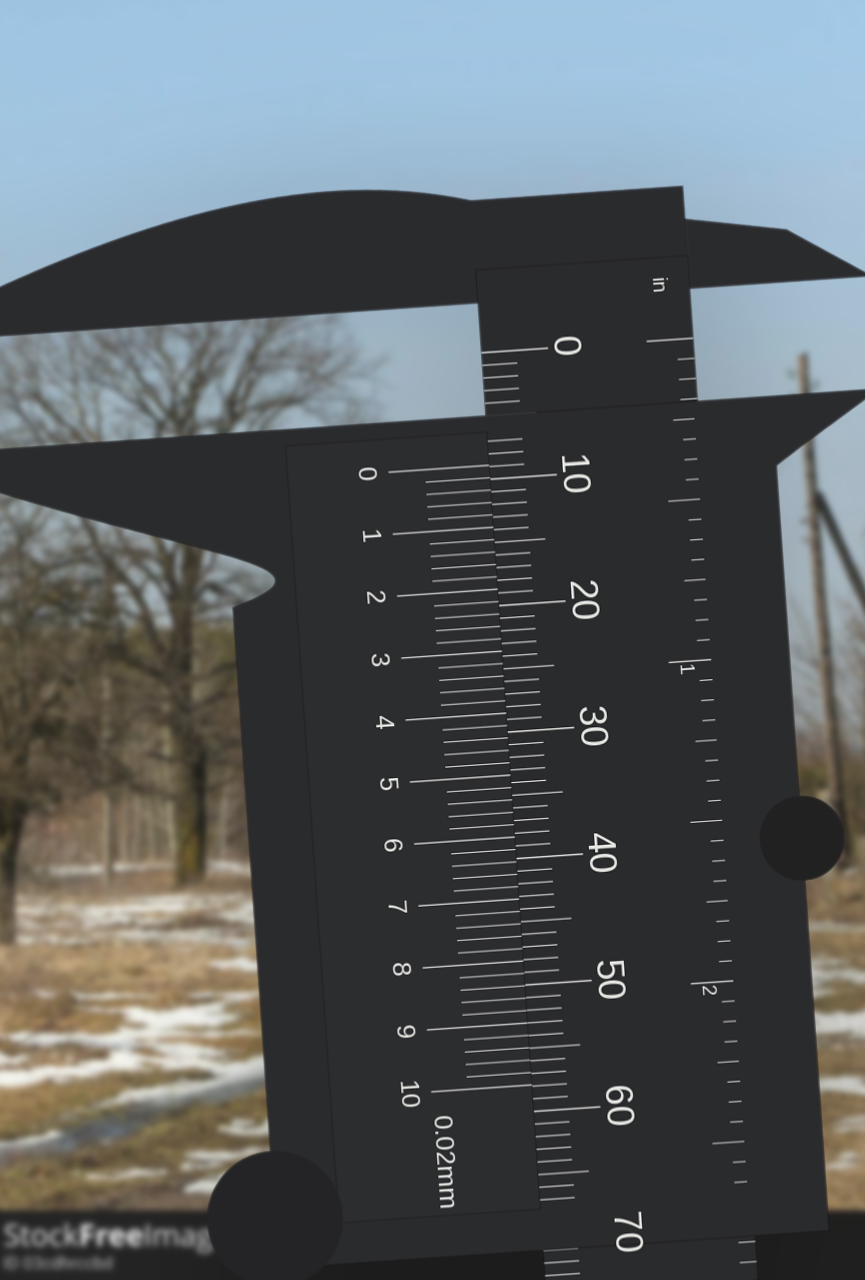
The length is 8.9 mm
